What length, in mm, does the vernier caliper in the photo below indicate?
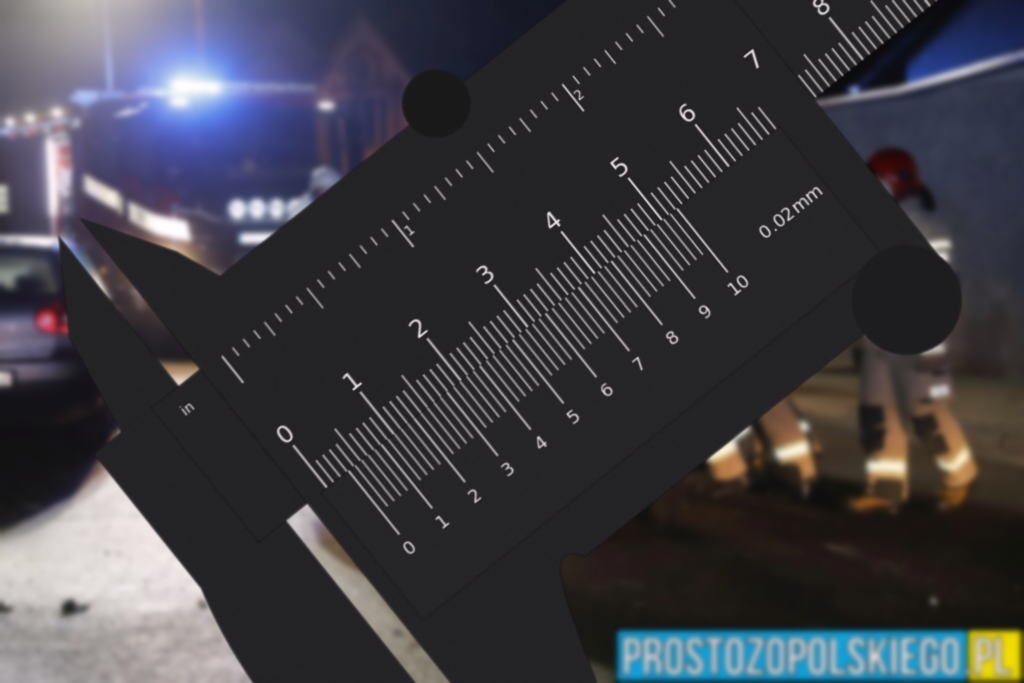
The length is 3.2 mm
